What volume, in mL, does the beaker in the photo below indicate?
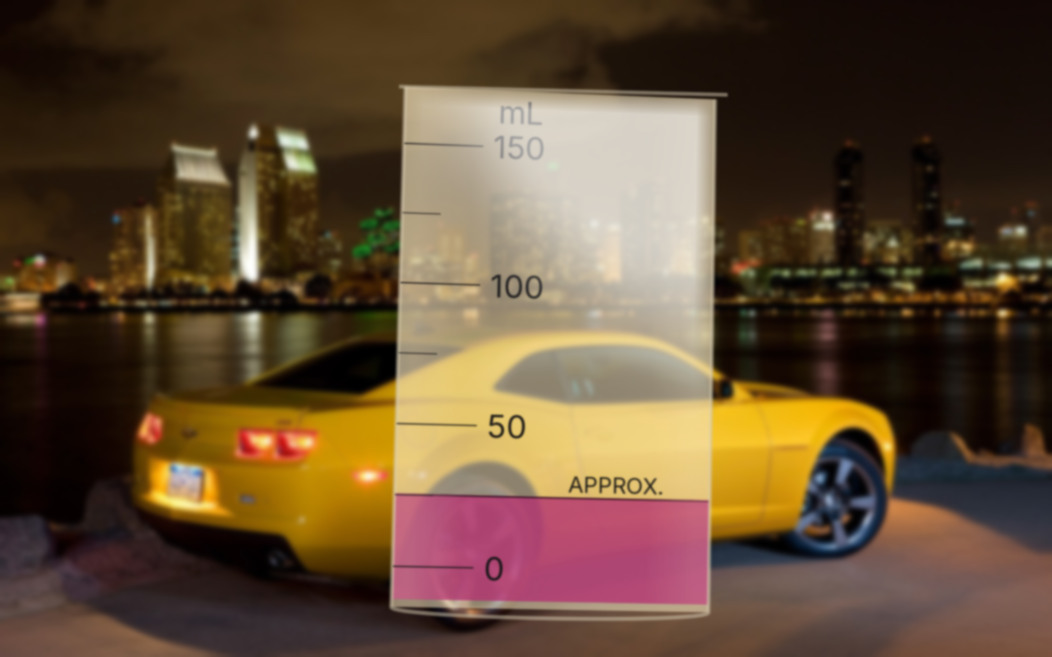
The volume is 25 mL
